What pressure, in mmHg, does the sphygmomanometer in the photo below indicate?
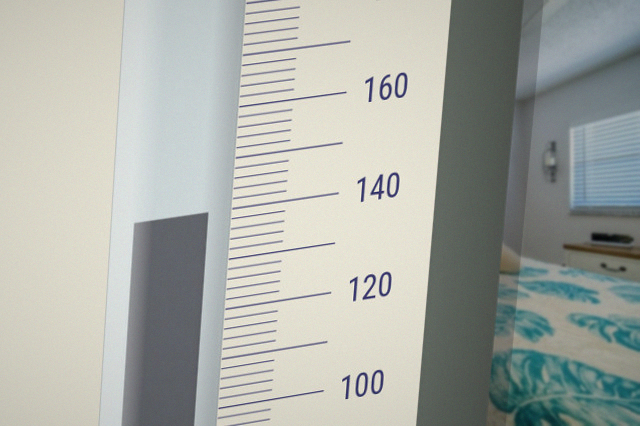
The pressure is 140 mmHg
